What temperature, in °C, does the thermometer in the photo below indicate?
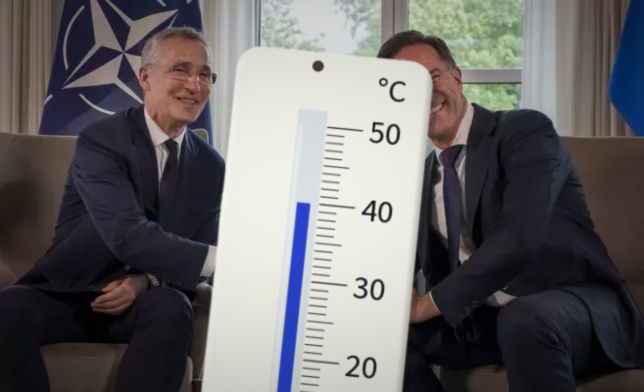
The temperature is 40 °C
